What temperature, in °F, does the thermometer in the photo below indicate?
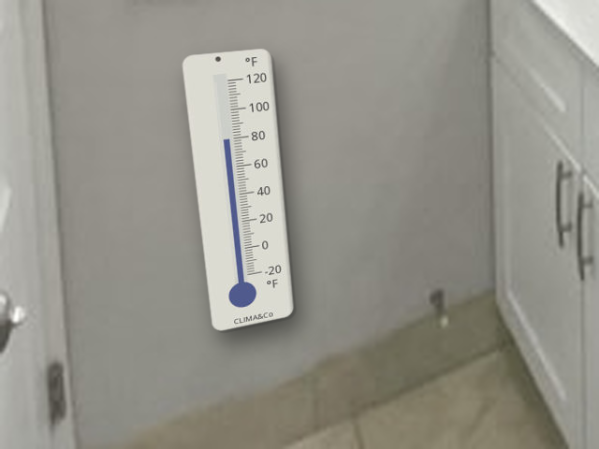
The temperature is 80 °F
